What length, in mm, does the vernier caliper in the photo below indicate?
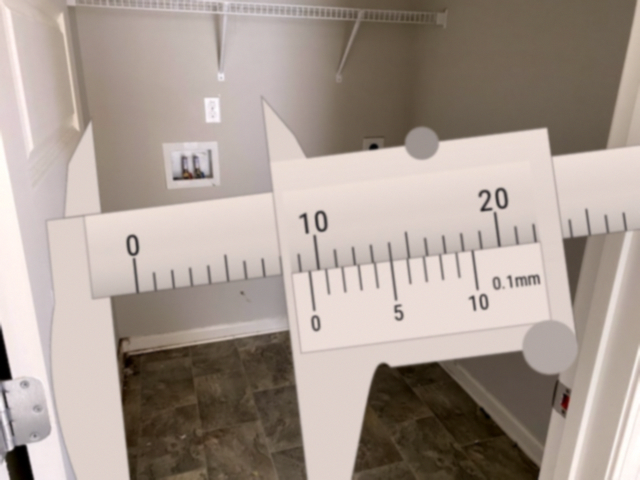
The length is 9.5 mm
